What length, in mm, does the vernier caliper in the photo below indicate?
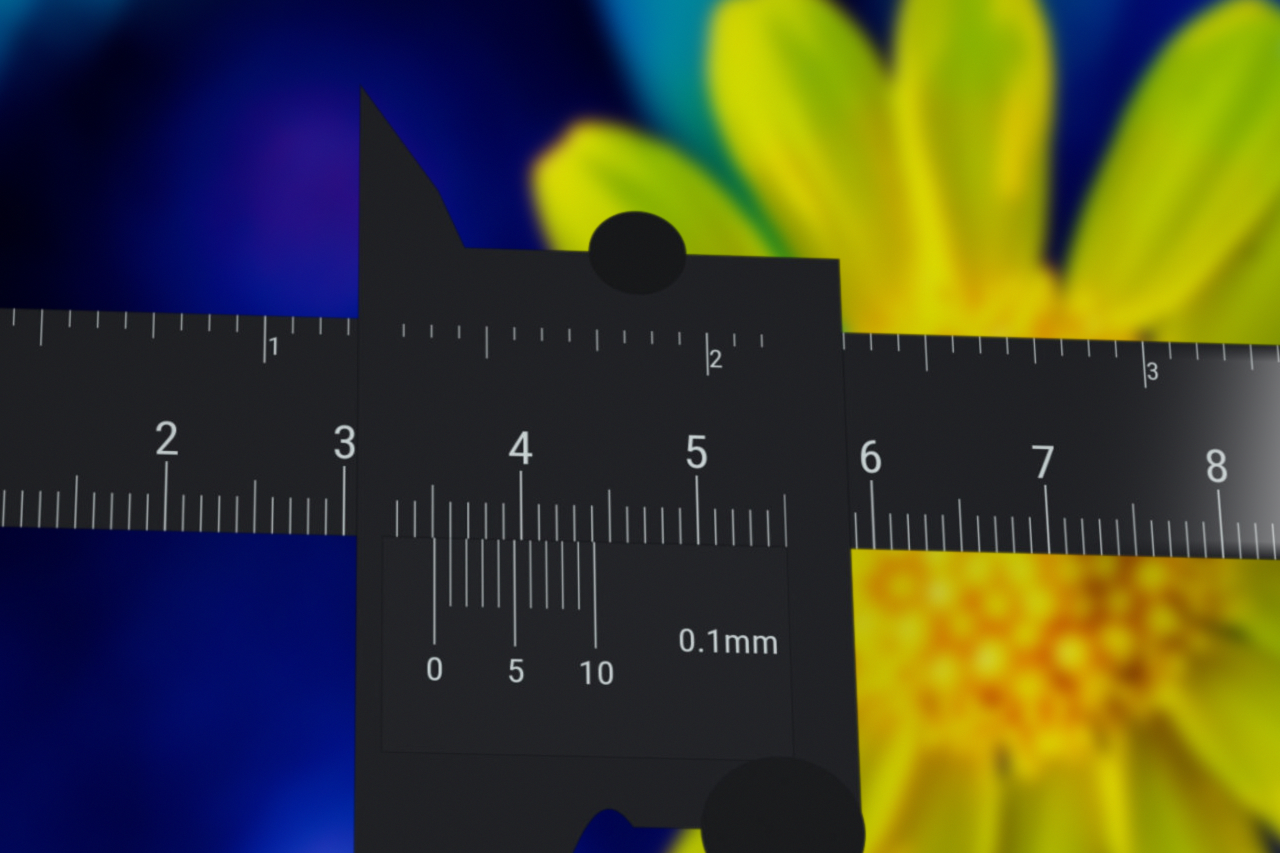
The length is 35.1 mm
